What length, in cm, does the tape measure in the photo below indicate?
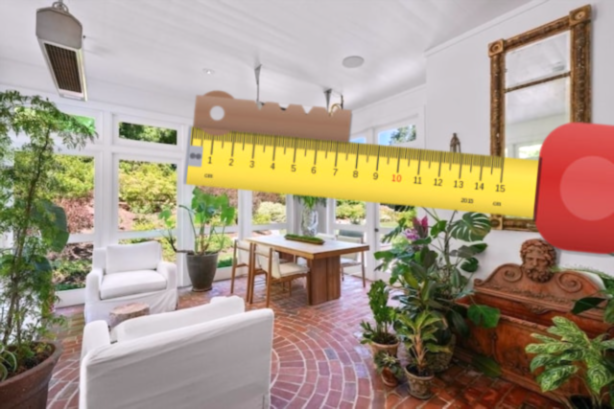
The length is 7.5 cm
